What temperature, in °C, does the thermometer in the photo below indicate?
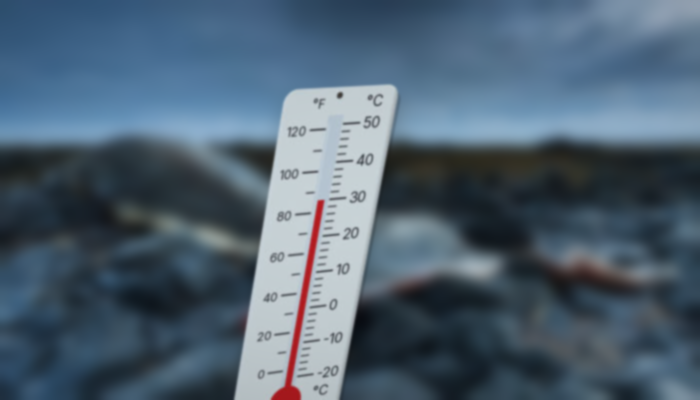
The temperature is 30 °C
